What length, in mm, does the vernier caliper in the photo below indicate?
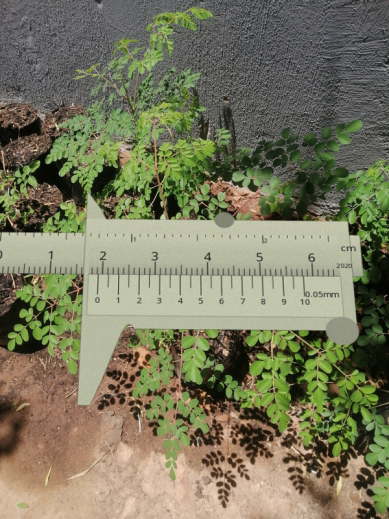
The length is 19.2 mm
